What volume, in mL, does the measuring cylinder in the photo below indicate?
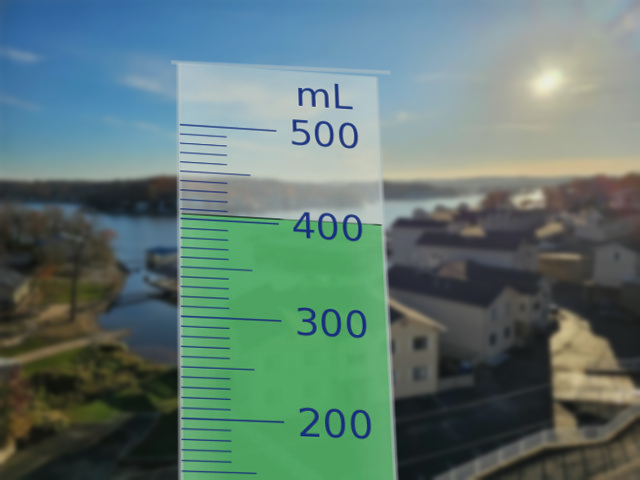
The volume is 405 mL
